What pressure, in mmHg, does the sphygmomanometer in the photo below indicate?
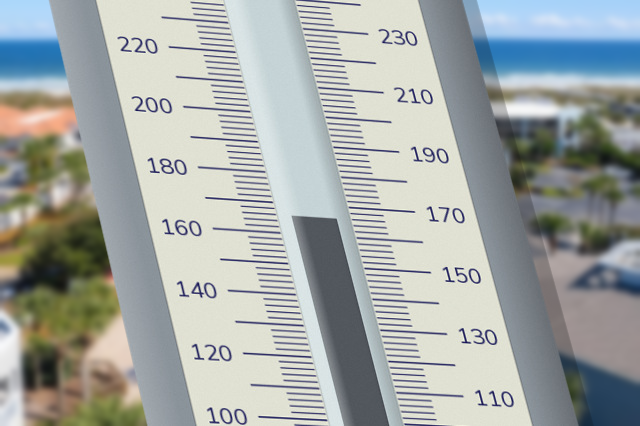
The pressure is 166 mmHg
